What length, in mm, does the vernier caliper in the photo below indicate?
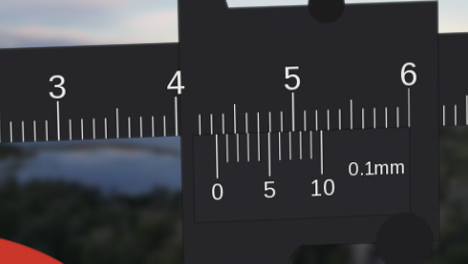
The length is 43.4 mm
